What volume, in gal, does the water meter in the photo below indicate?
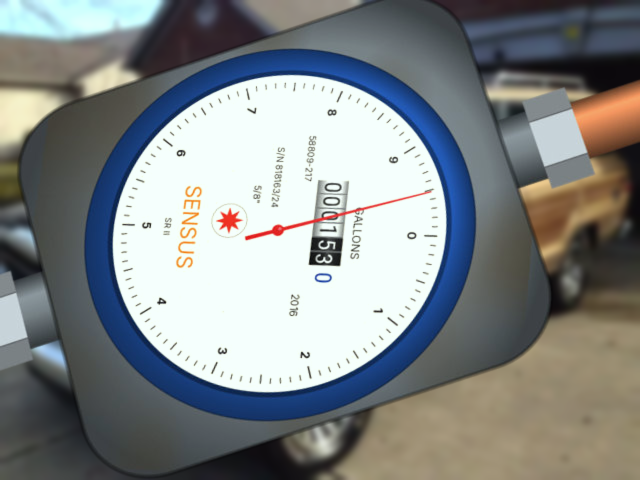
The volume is 1529.5 gal
